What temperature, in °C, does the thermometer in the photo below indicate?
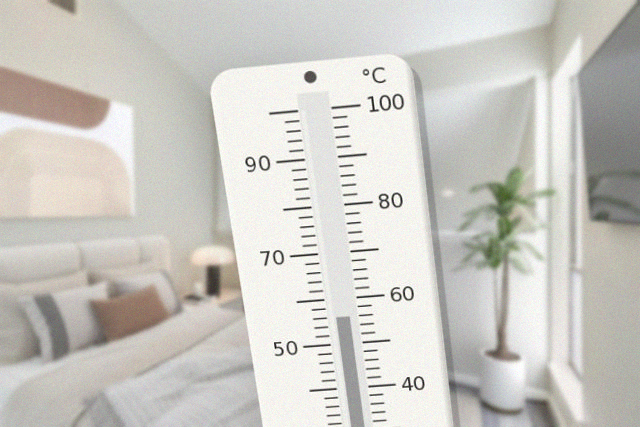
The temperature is 56 °C
